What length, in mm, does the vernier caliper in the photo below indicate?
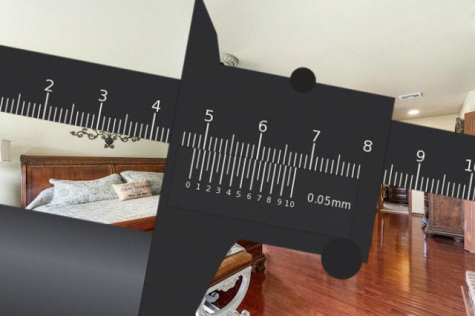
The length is 48.4 mm
